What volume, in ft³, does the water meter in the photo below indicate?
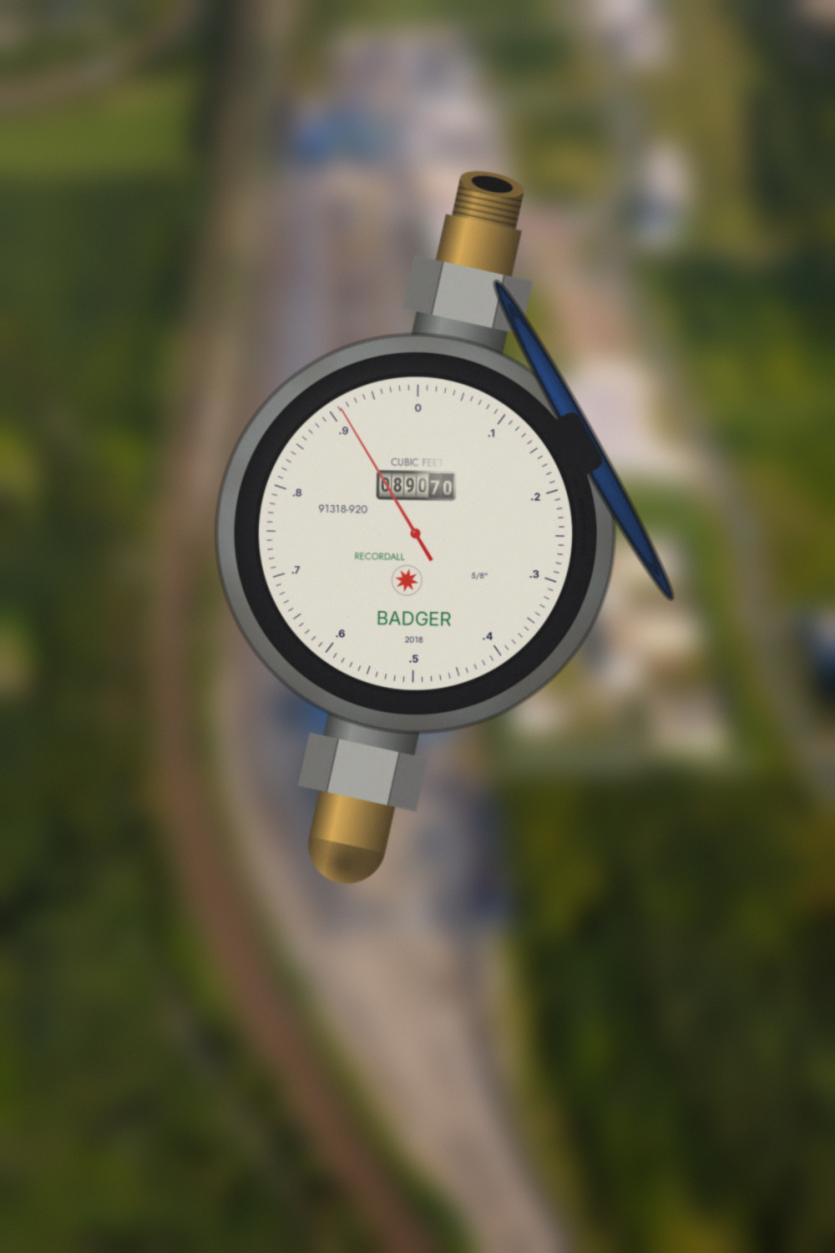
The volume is 89069.91 ft³
